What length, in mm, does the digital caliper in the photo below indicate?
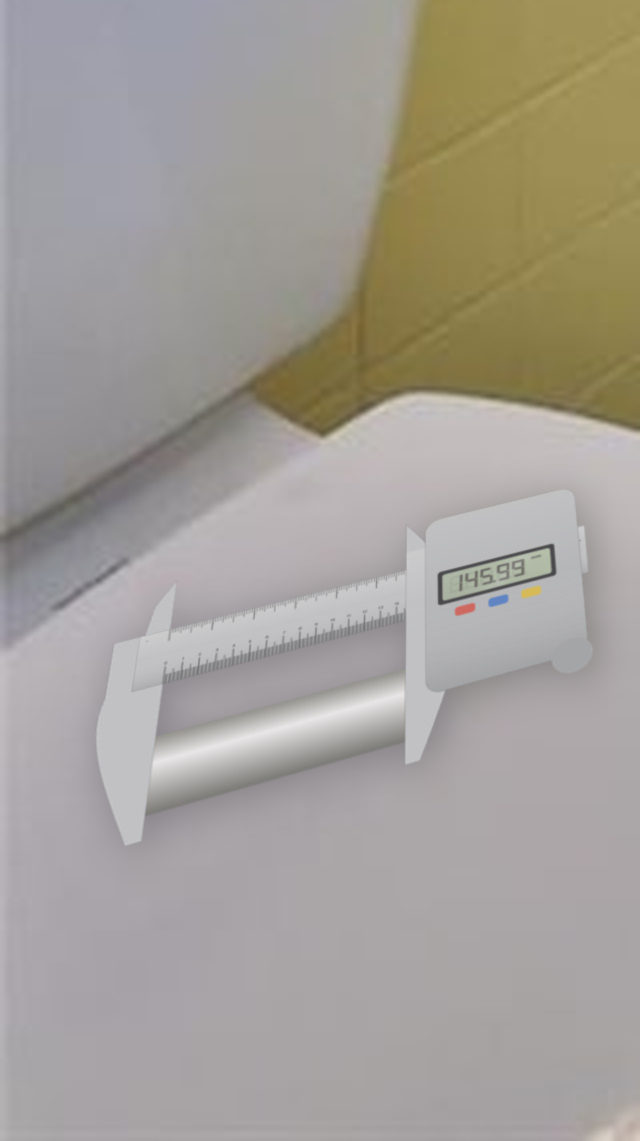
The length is 145.99 mm
